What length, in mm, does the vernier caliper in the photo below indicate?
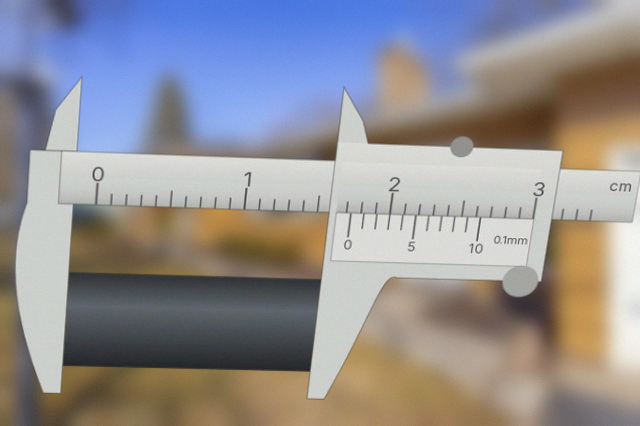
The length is 17.3 mm
